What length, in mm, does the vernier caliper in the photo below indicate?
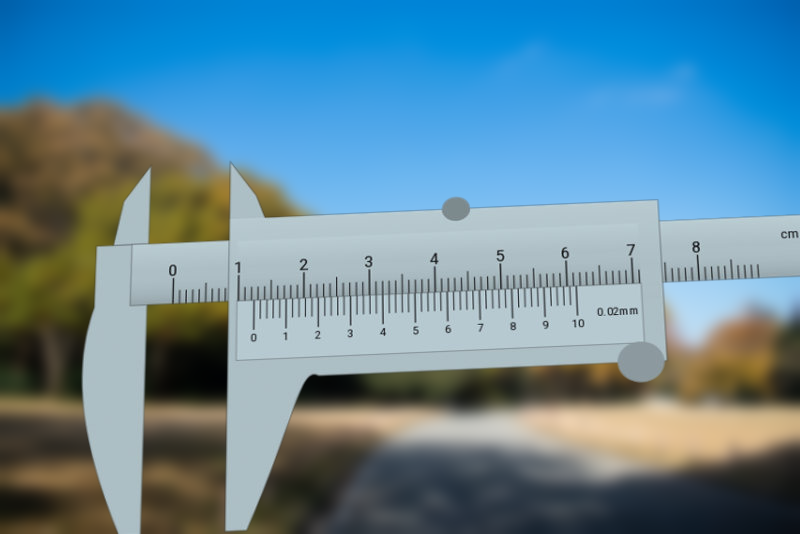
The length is 12.4 mm
